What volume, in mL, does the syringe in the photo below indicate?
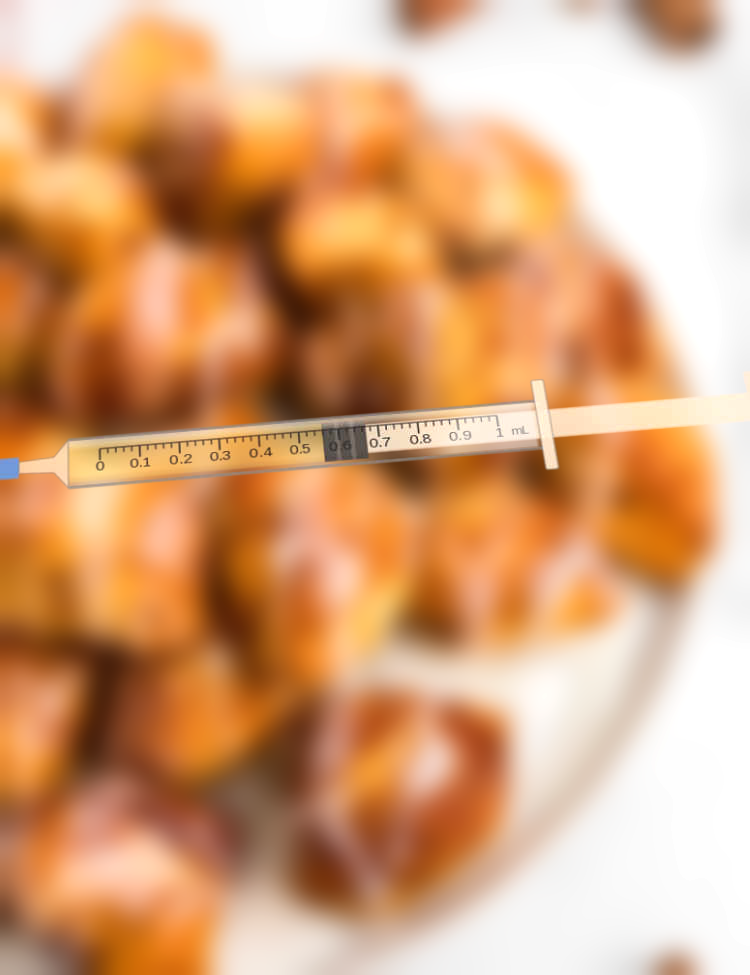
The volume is 0.56 mL
